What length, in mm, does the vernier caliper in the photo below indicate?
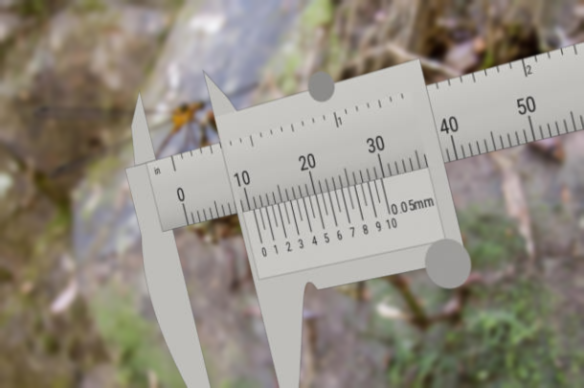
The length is 10.6 mm
